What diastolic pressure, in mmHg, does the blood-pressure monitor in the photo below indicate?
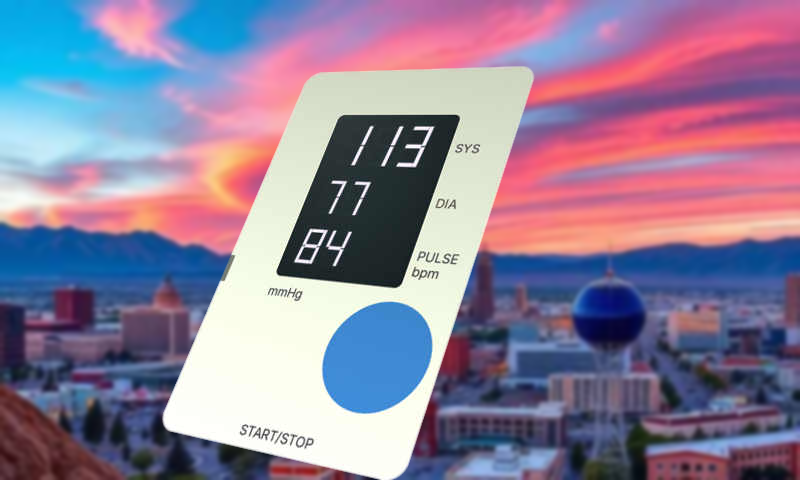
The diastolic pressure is 77 mmHg
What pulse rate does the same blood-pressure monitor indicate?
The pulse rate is 84 bpm
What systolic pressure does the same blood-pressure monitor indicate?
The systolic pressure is 113 mmHg
